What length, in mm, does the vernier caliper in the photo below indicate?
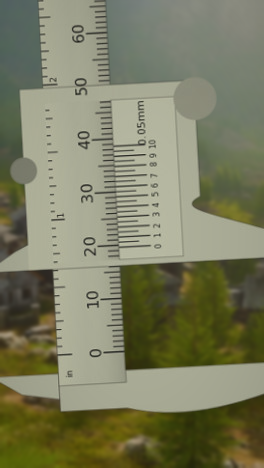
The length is 19.6 mm
